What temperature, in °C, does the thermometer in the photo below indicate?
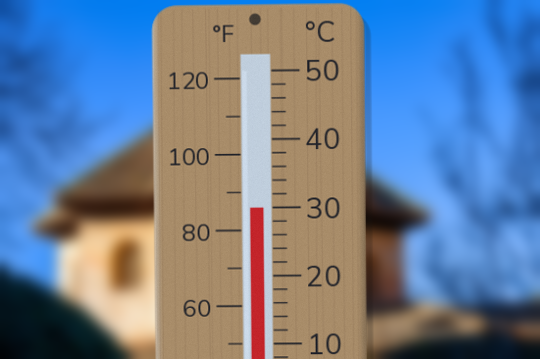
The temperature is 30 °C
